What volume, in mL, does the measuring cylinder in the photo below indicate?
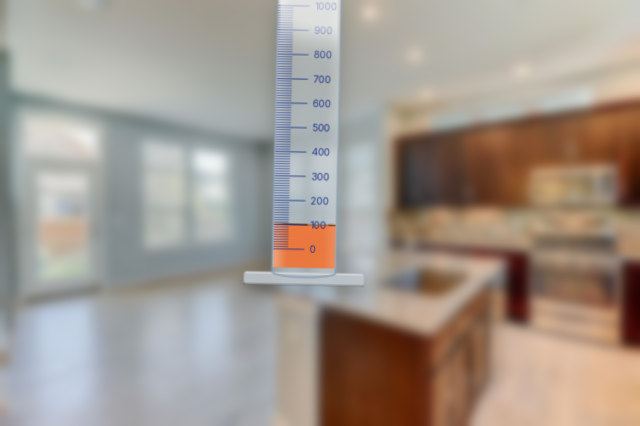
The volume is 100 mL
